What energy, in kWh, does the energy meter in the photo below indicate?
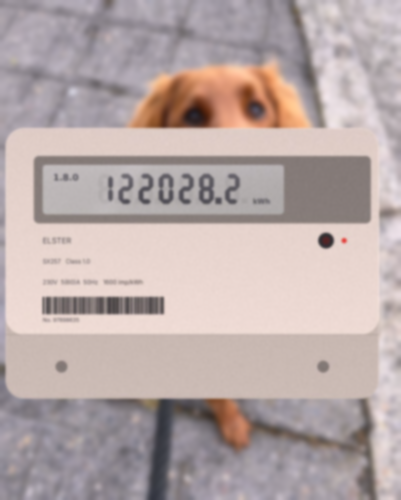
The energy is 122028.2 kWh
